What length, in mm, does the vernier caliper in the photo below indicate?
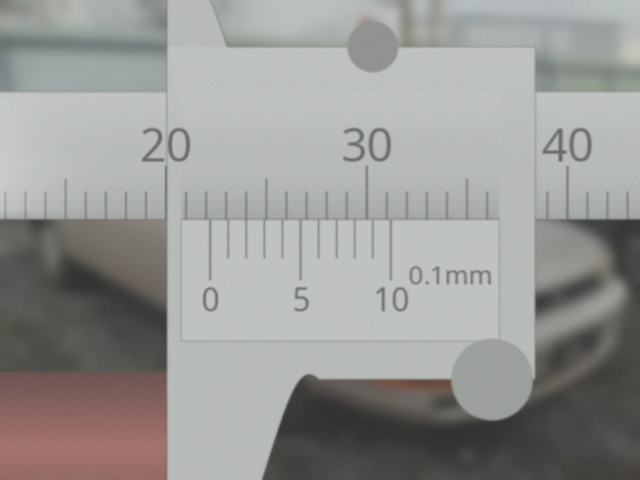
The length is 22.2 mm
